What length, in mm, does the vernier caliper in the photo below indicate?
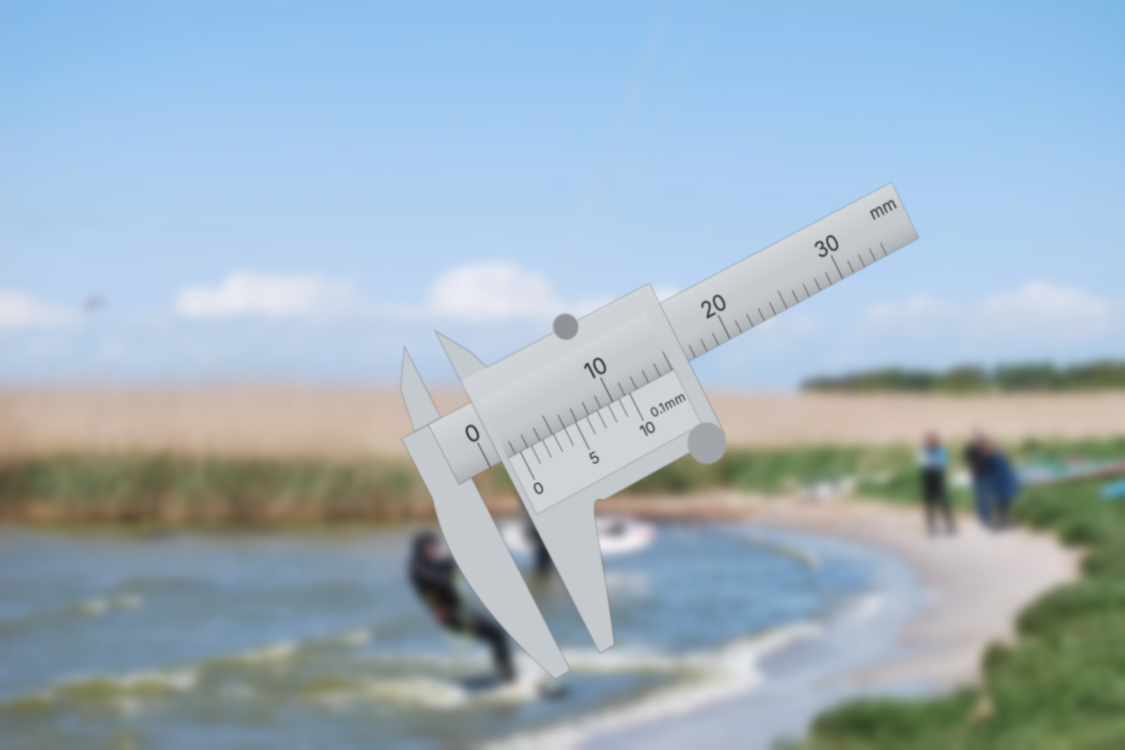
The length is 2.4 mm
